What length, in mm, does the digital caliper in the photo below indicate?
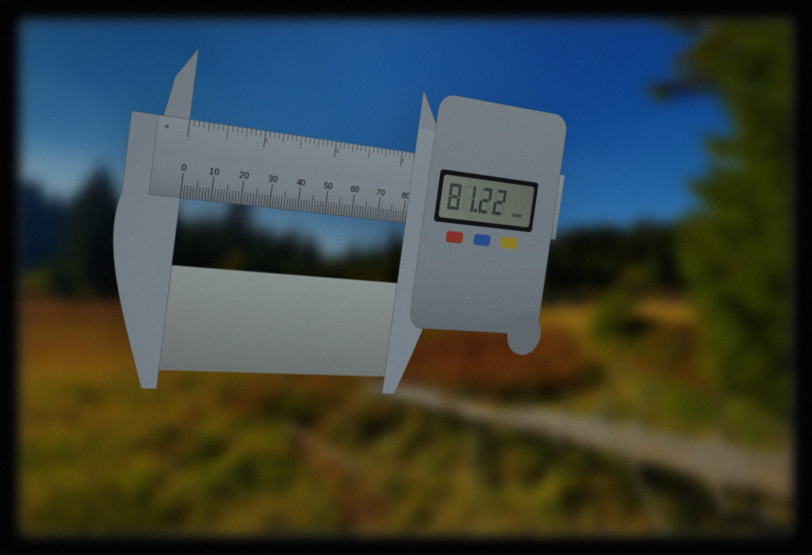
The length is 81.22 mm
